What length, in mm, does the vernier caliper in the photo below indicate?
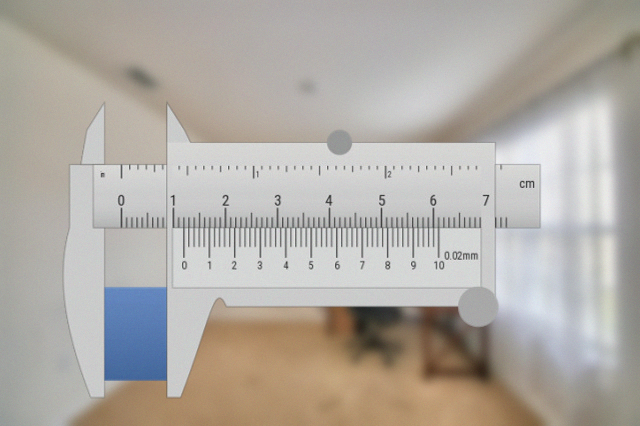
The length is 12.0 mm
